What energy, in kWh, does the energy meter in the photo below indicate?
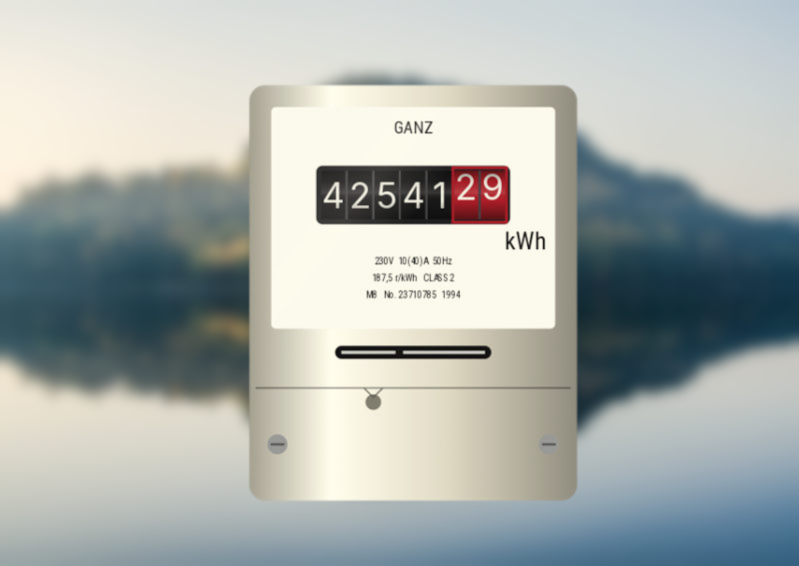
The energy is 42541.29 kWh
